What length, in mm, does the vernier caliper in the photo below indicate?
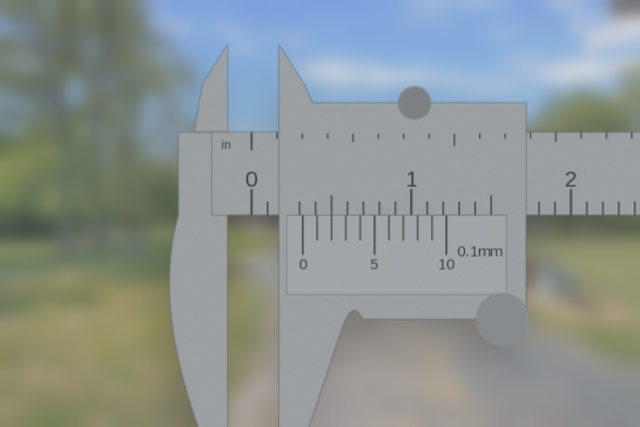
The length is 3.2 mm
